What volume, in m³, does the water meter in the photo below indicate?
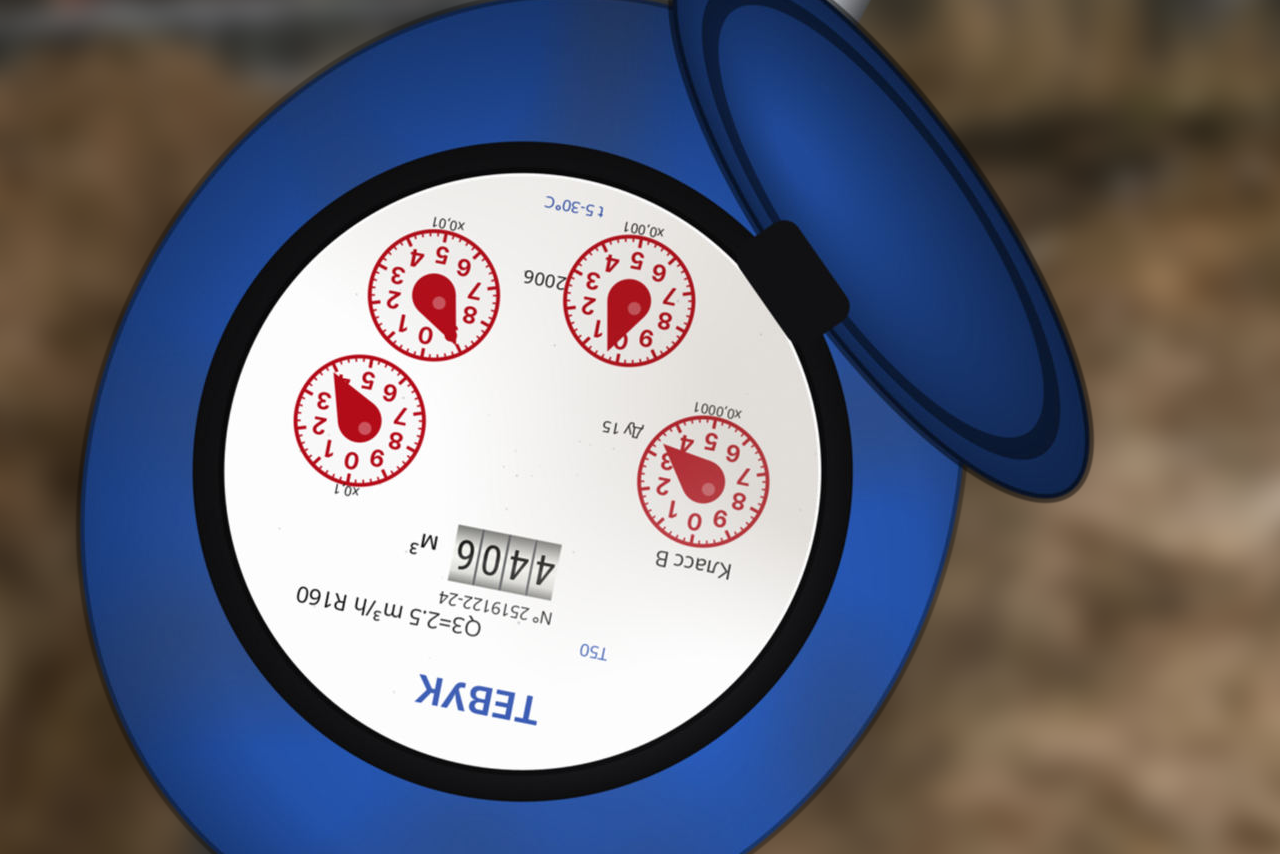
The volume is 4406.3903 m³
